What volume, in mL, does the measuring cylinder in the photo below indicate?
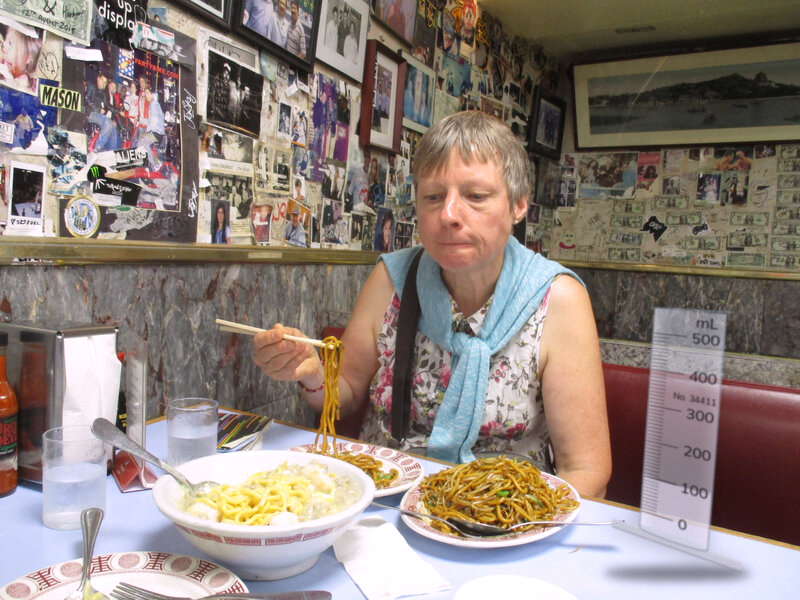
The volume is 100 mL
